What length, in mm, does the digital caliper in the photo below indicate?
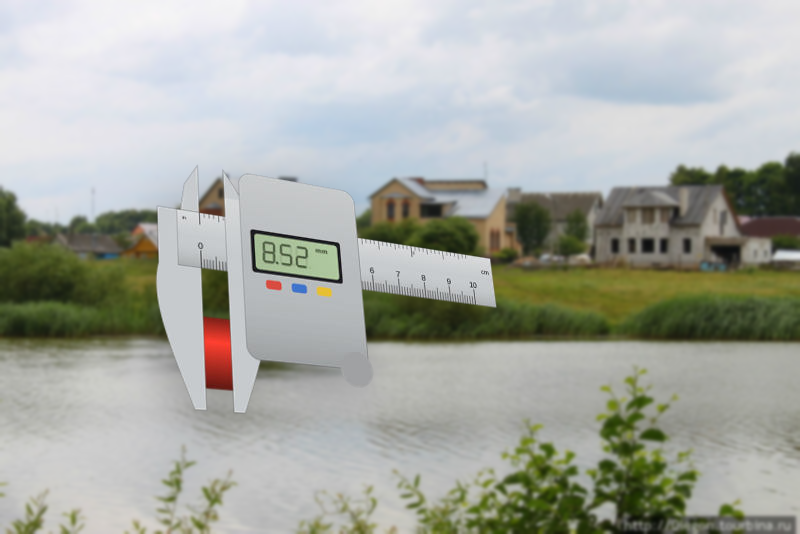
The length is 8.52 mm
